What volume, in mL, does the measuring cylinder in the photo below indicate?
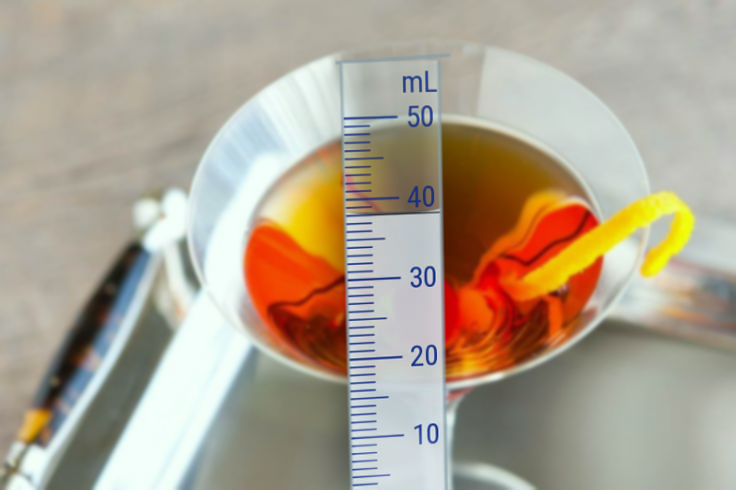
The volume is 38 mL
